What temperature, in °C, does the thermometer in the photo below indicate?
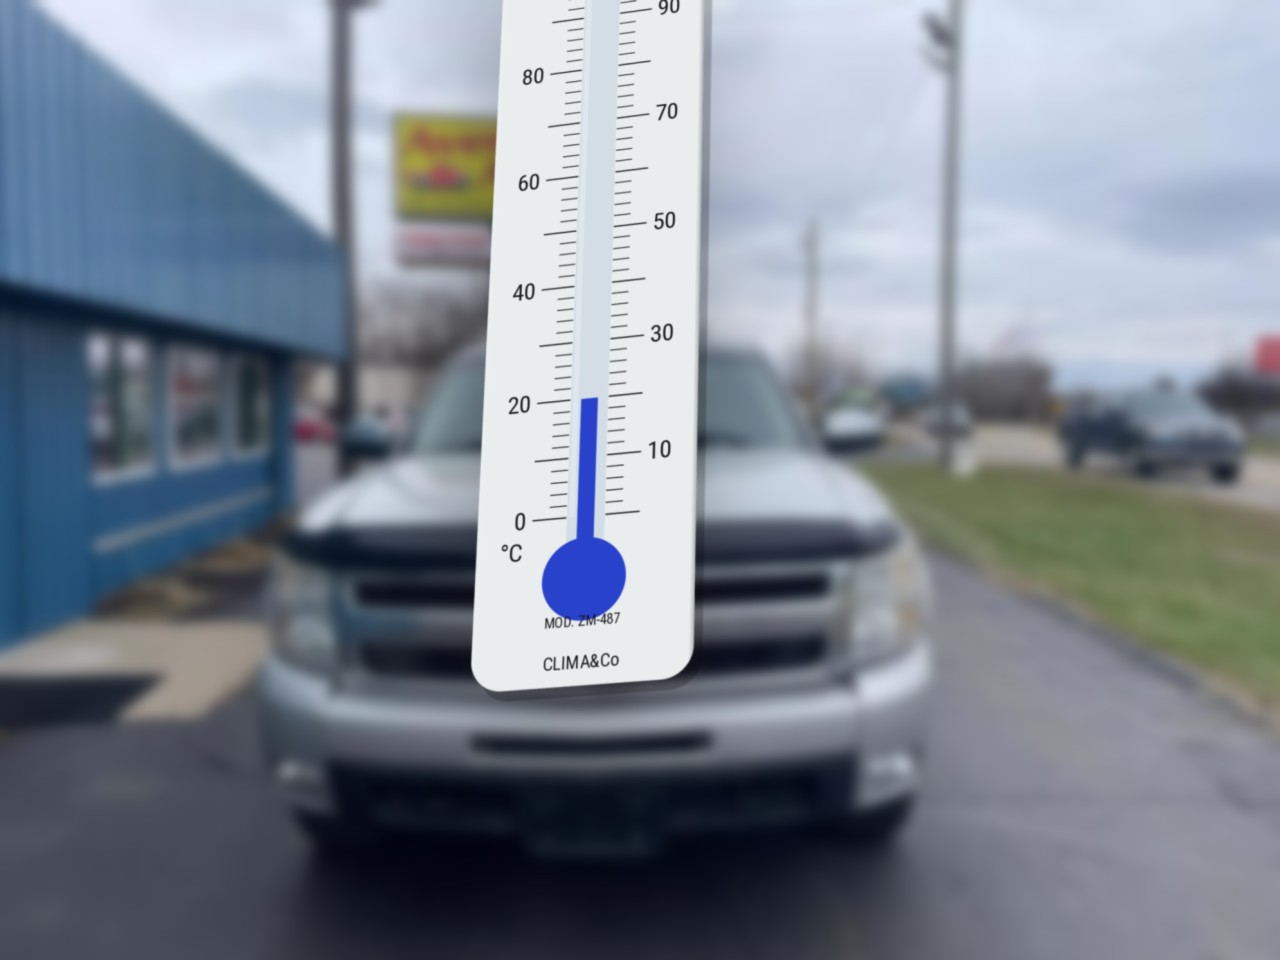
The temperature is 20 °C
